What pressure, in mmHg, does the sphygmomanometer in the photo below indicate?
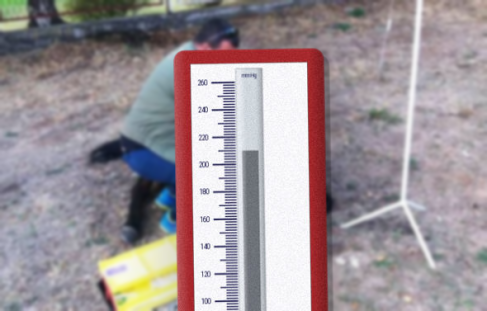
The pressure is 210 mmHg
